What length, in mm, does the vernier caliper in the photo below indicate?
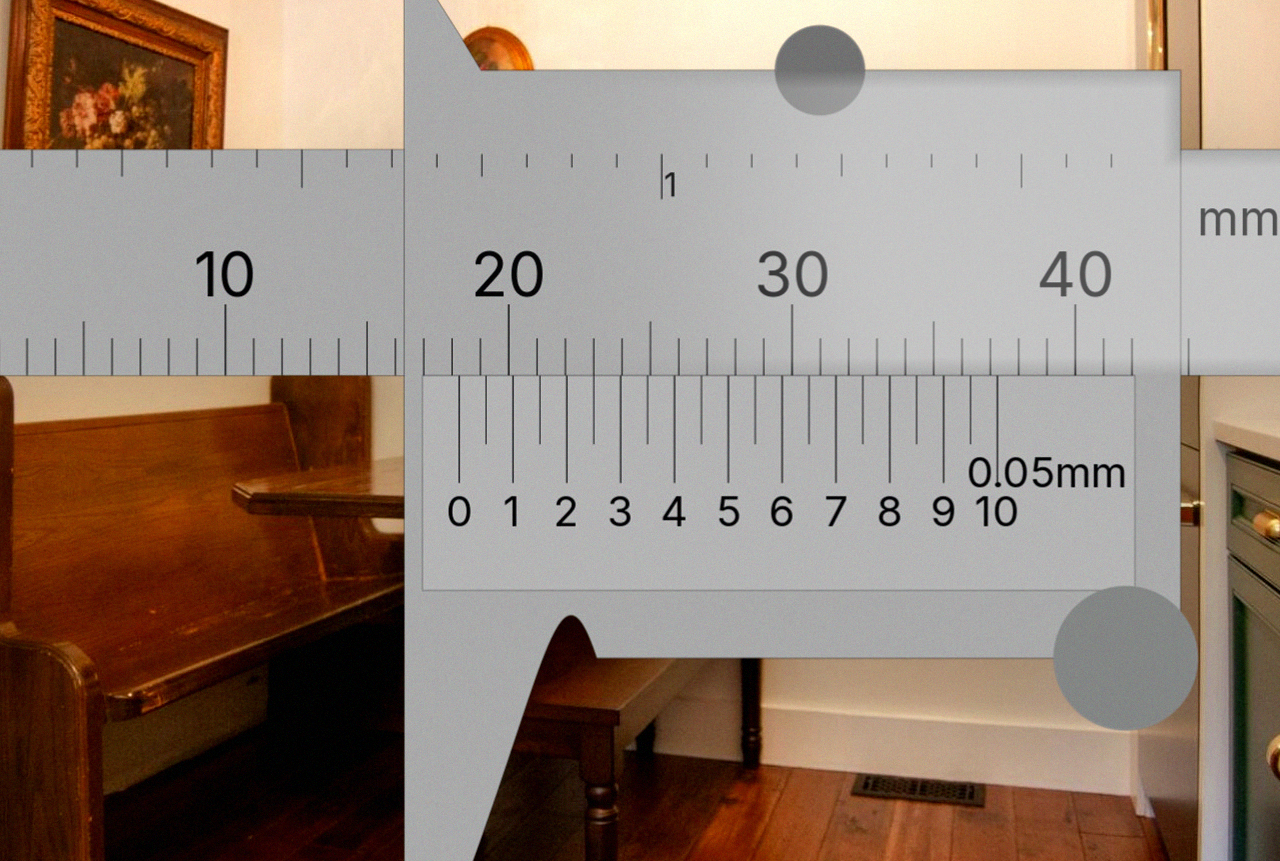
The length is 18.25 mm
